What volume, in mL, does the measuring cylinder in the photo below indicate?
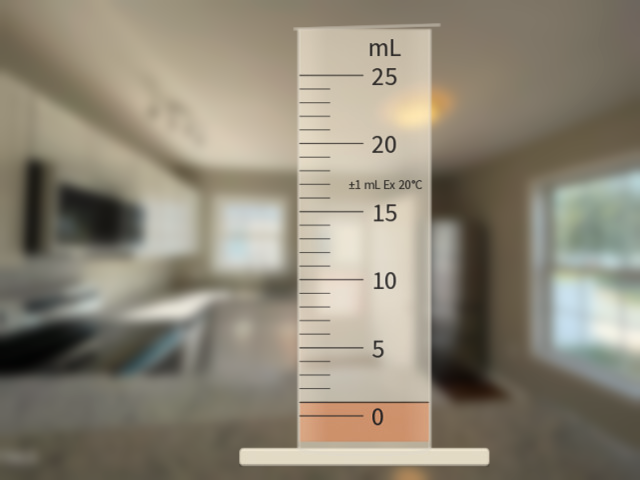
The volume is 1 mL
